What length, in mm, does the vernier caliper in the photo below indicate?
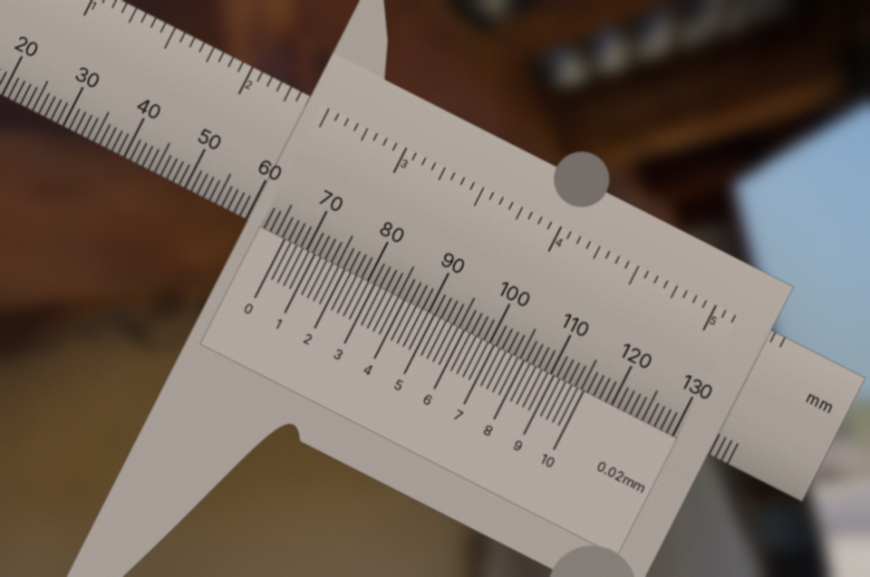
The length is 66.4 mm
